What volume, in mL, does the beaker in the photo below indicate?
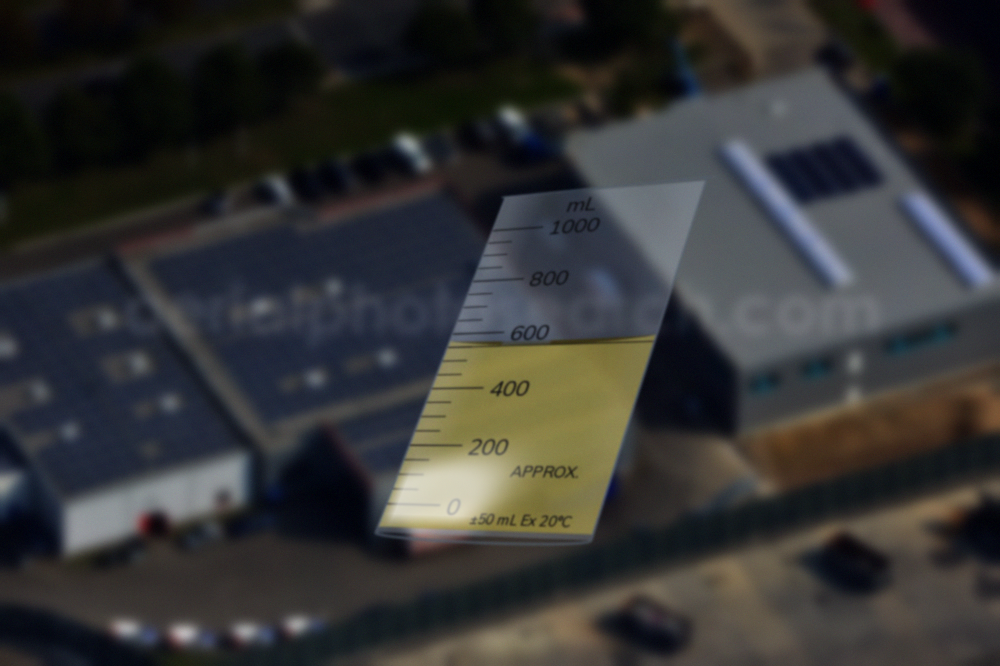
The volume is 550 mL
